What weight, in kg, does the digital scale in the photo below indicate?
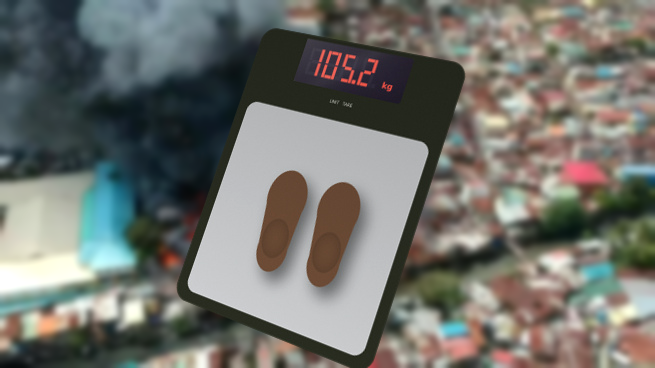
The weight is 105.2 kg
